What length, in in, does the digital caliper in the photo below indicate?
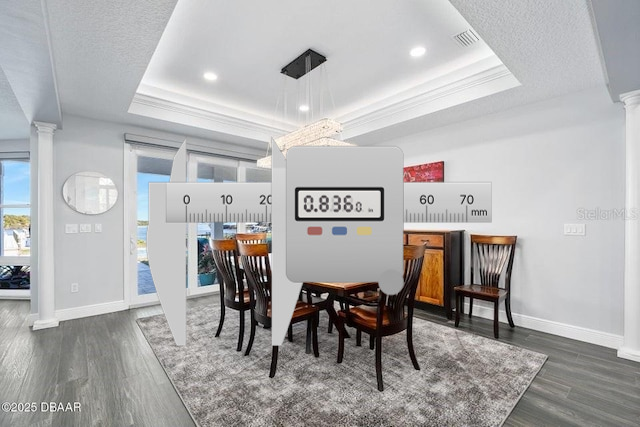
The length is 0.8360 in
